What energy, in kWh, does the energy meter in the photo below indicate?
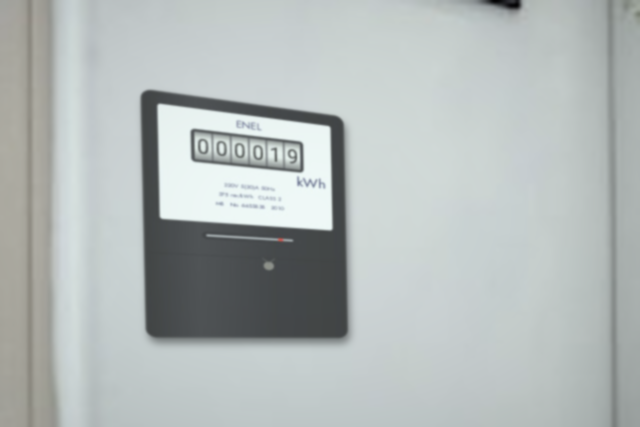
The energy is 19 kWh
